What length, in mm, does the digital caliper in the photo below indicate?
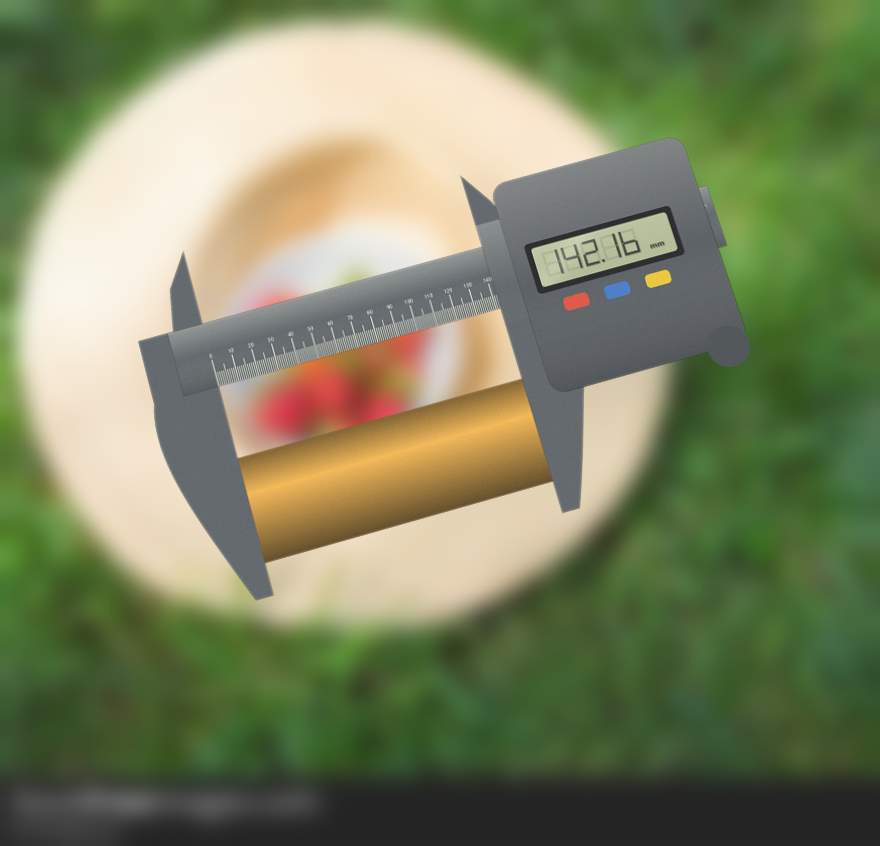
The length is 142.16 mm
